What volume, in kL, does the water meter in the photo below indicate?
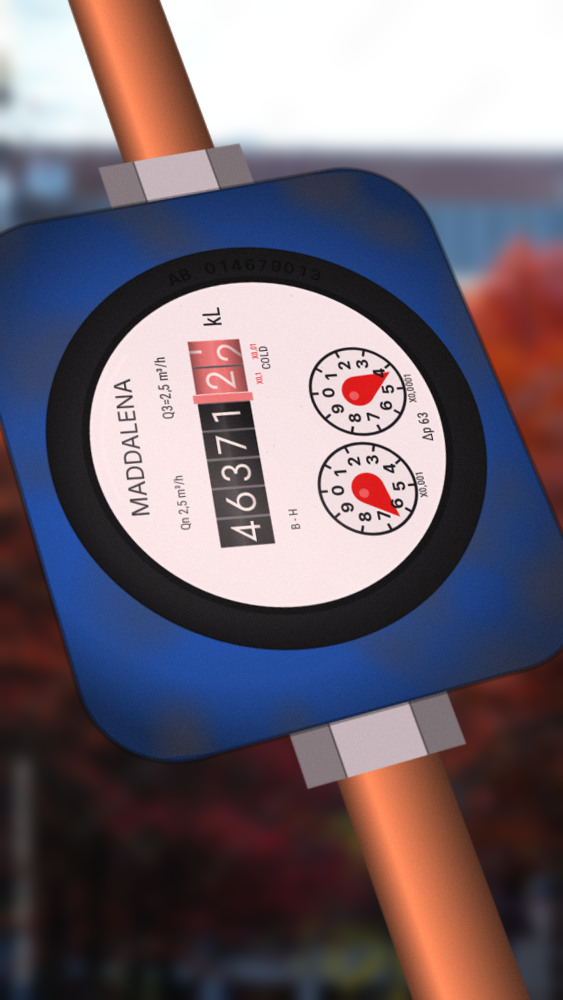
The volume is 46371.2164 kL
